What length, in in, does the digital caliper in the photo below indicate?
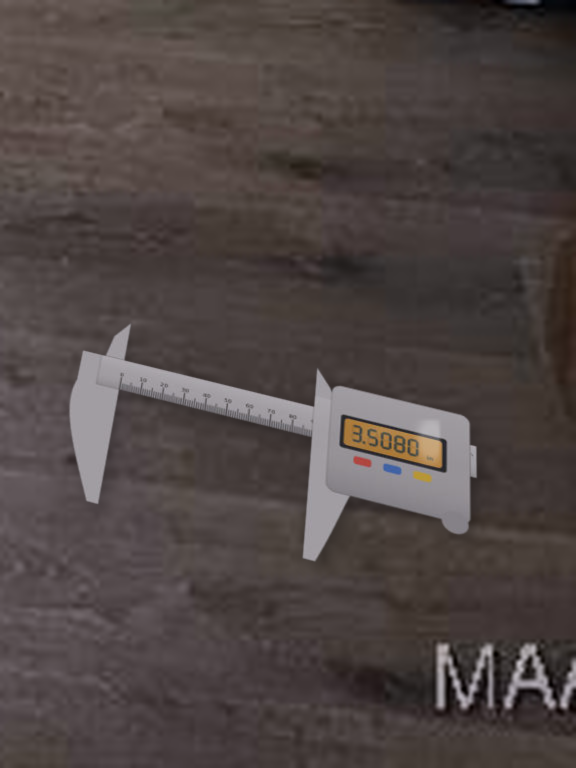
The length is 3.5080 in
